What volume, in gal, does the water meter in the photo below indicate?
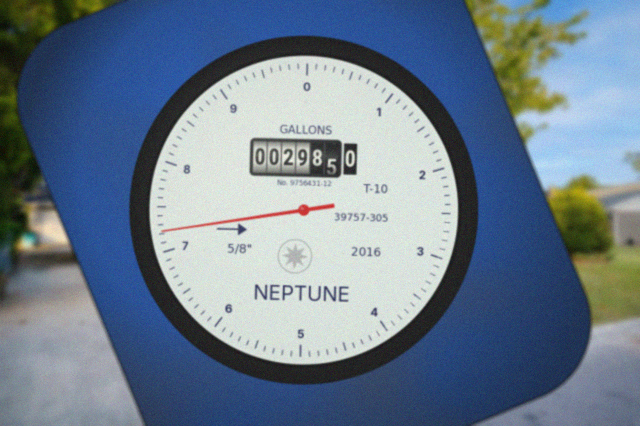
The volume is 29847.2 gal
